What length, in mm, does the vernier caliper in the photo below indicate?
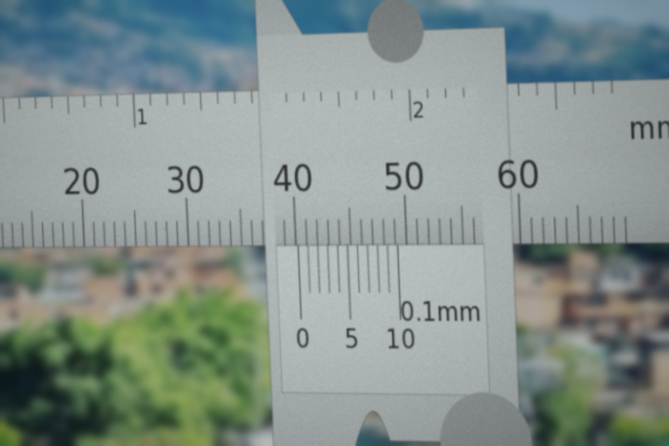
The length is 40.2 mm
